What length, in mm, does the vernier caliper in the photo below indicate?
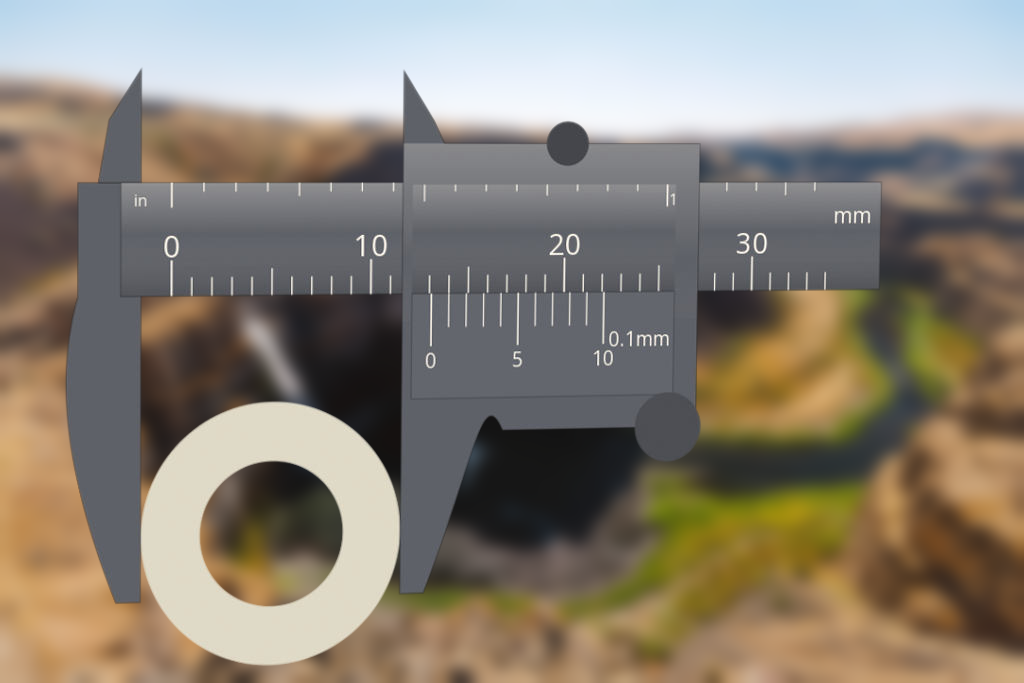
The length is 13.1 mm
